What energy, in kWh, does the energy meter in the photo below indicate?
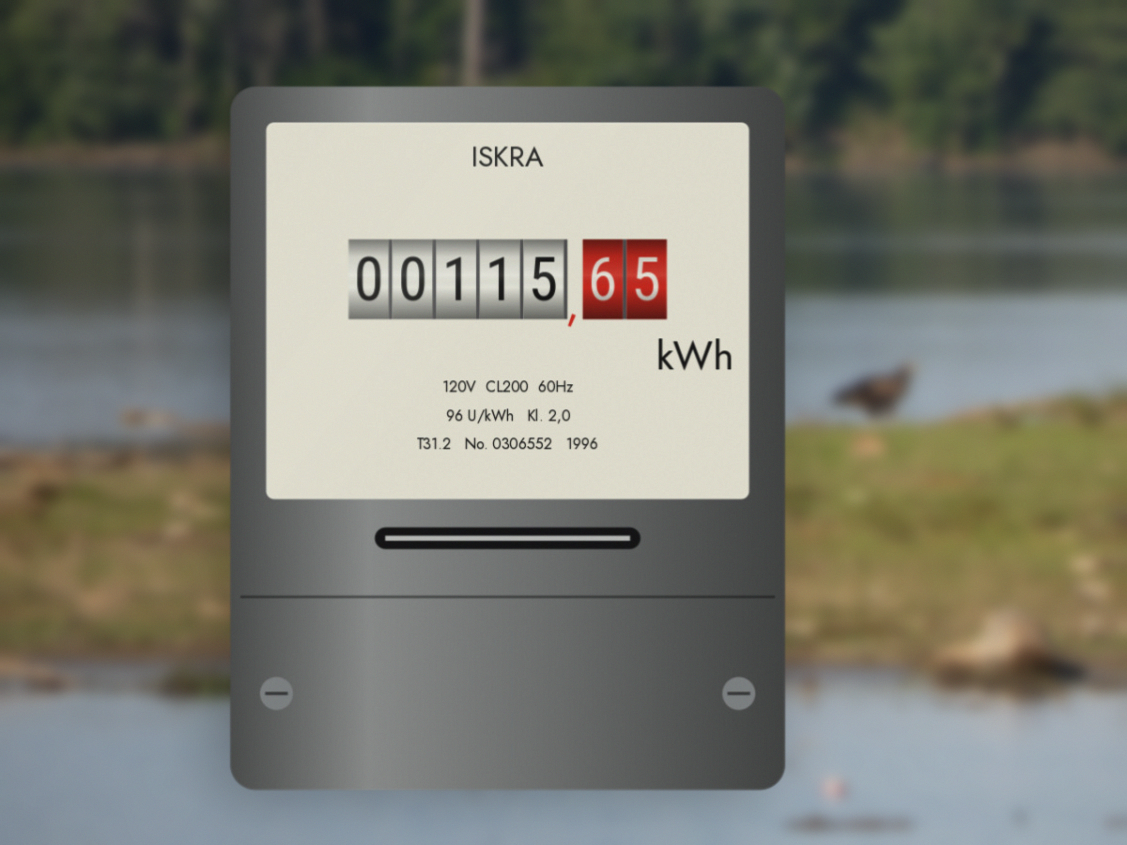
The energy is 115.65 kWh
